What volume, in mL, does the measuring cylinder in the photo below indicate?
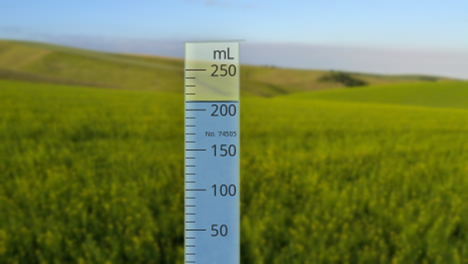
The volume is 210 mL
